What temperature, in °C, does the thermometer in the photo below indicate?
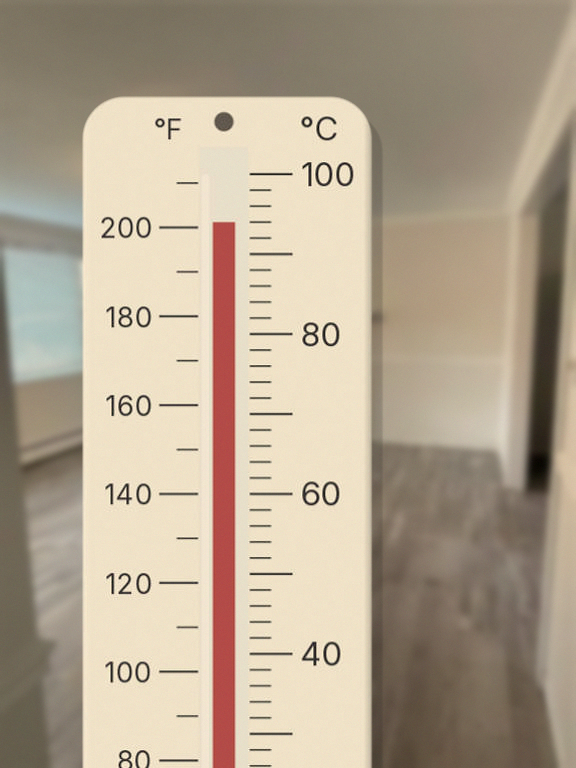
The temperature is 94 °C
